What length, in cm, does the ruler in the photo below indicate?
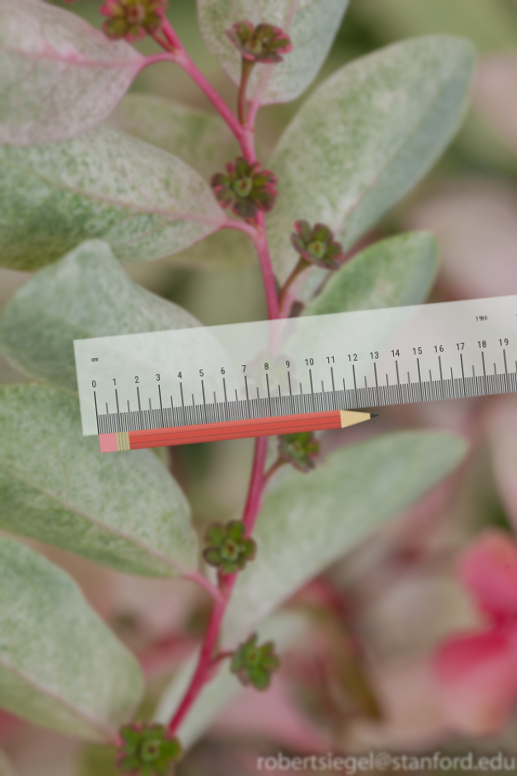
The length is 13 cm
